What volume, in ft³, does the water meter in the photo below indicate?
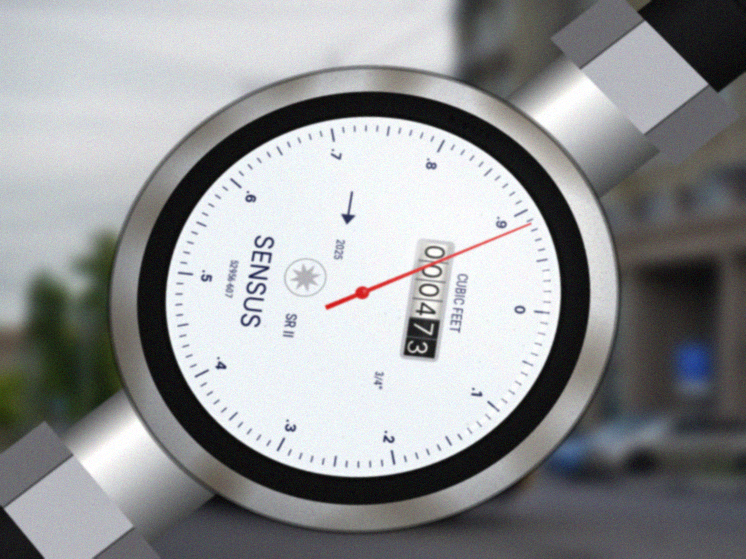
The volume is 472.91 ft³
